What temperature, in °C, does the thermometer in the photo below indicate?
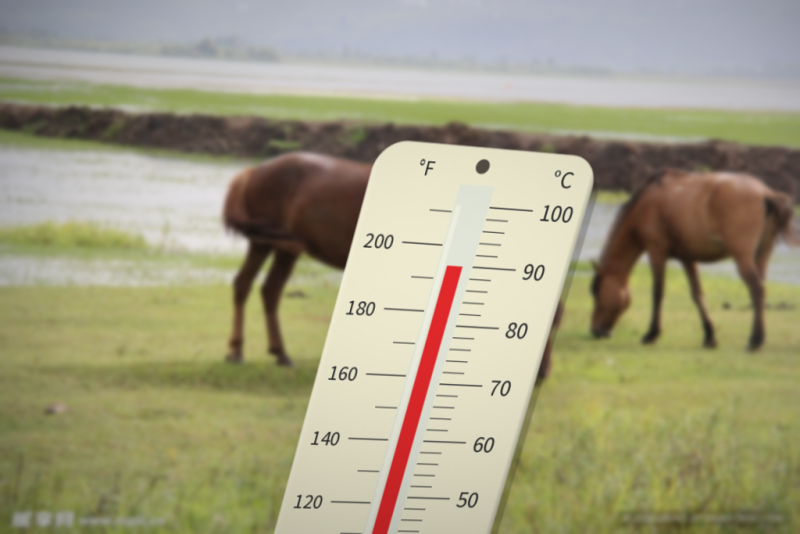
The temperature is 90 °C
